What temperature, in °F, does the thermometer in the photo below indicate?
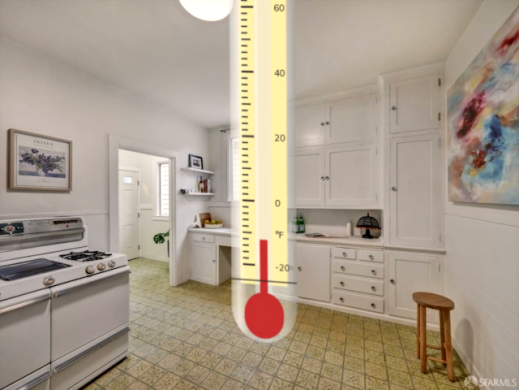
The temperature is -12 °F
